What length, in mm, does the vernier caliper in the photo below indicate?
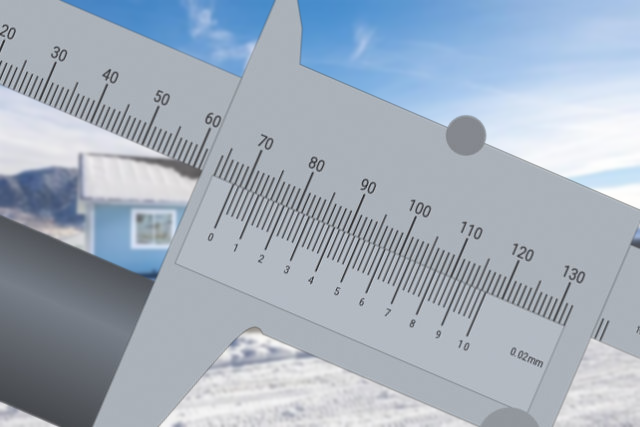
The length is 67.8 mm
